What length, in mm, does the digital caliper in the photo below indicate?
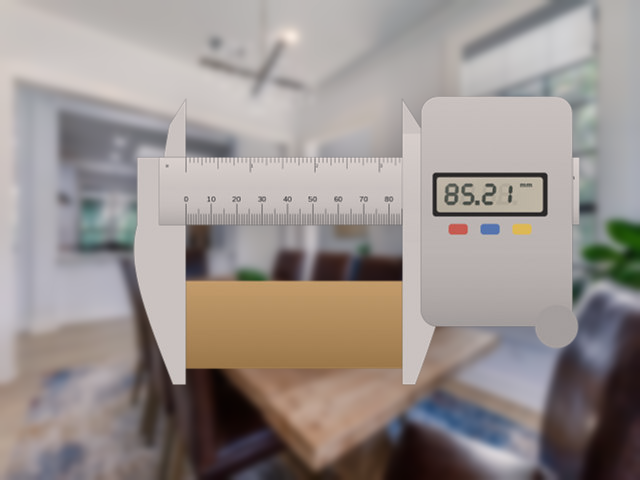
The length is 85.21 mm
